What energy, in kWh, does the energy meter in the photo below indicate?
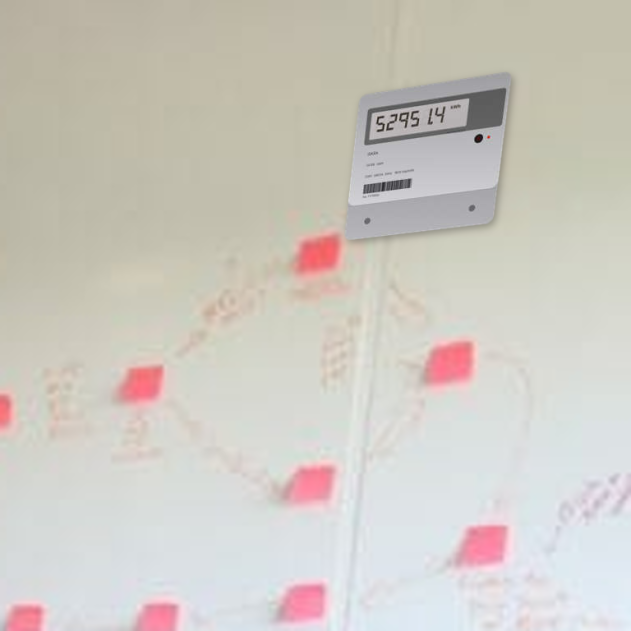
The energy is 52951.4 kWh
